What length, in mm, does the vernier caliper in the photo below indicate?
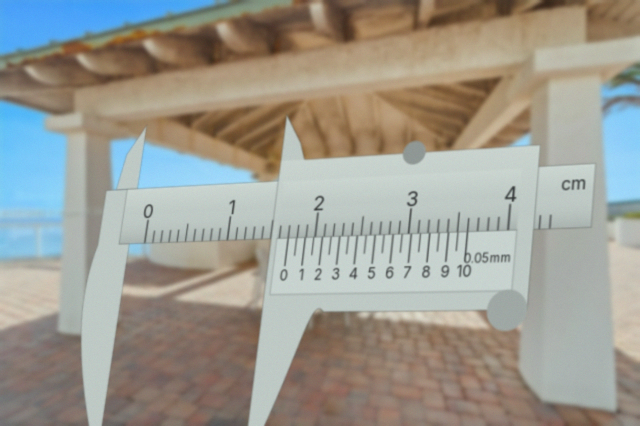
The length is 17.0 mm
